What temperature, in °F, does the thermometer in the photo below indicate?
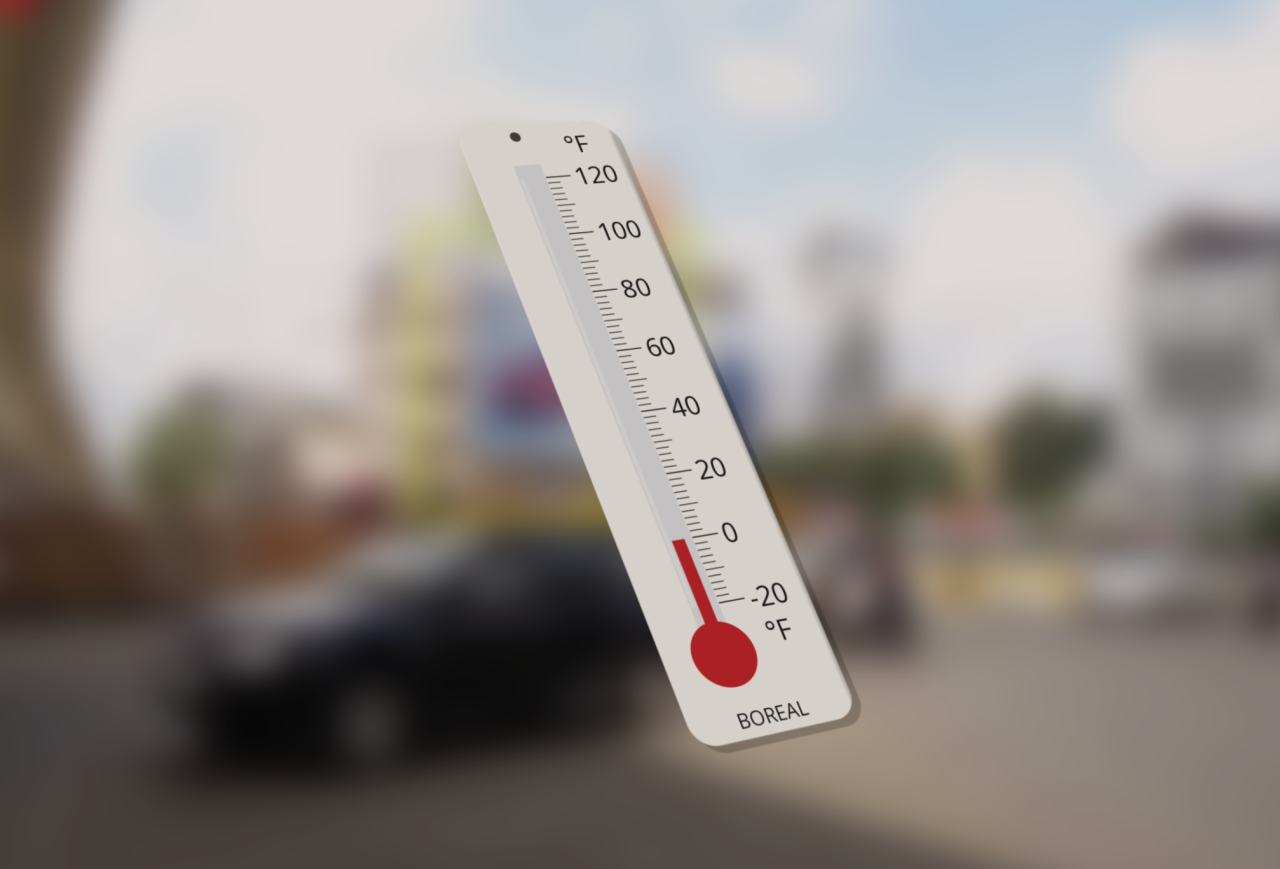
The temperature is 0 °F
